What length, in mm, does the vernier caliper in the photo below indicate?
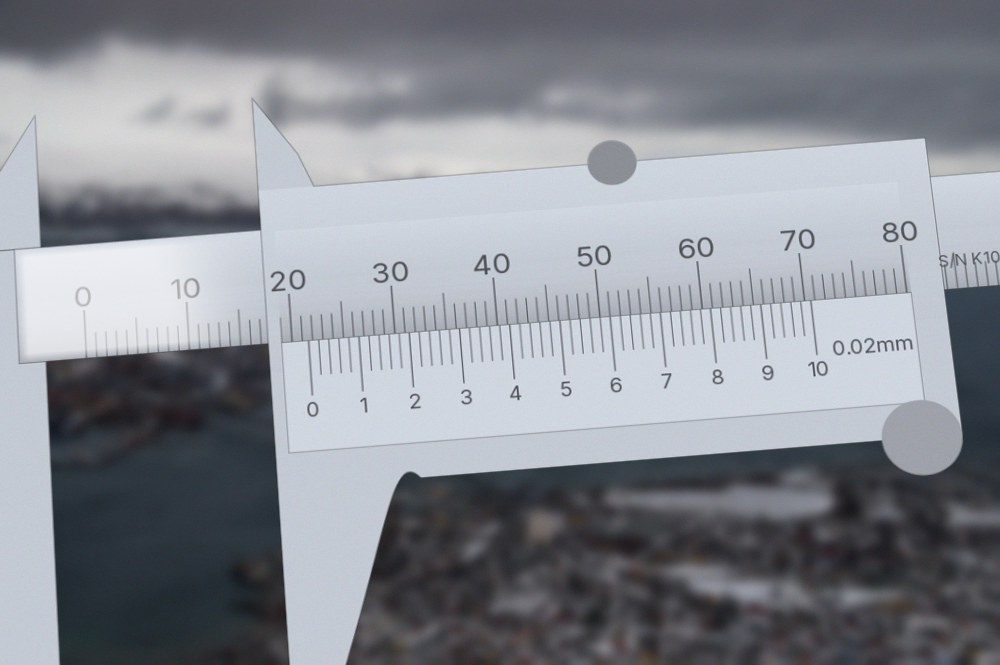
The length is 21.6 mm
